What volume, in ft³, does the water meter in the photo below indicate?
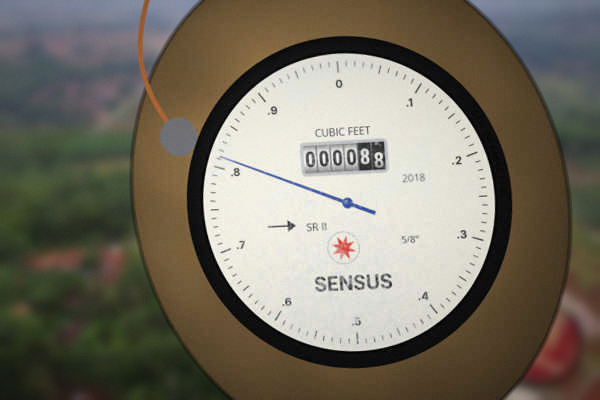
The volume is 87.81 ft³
